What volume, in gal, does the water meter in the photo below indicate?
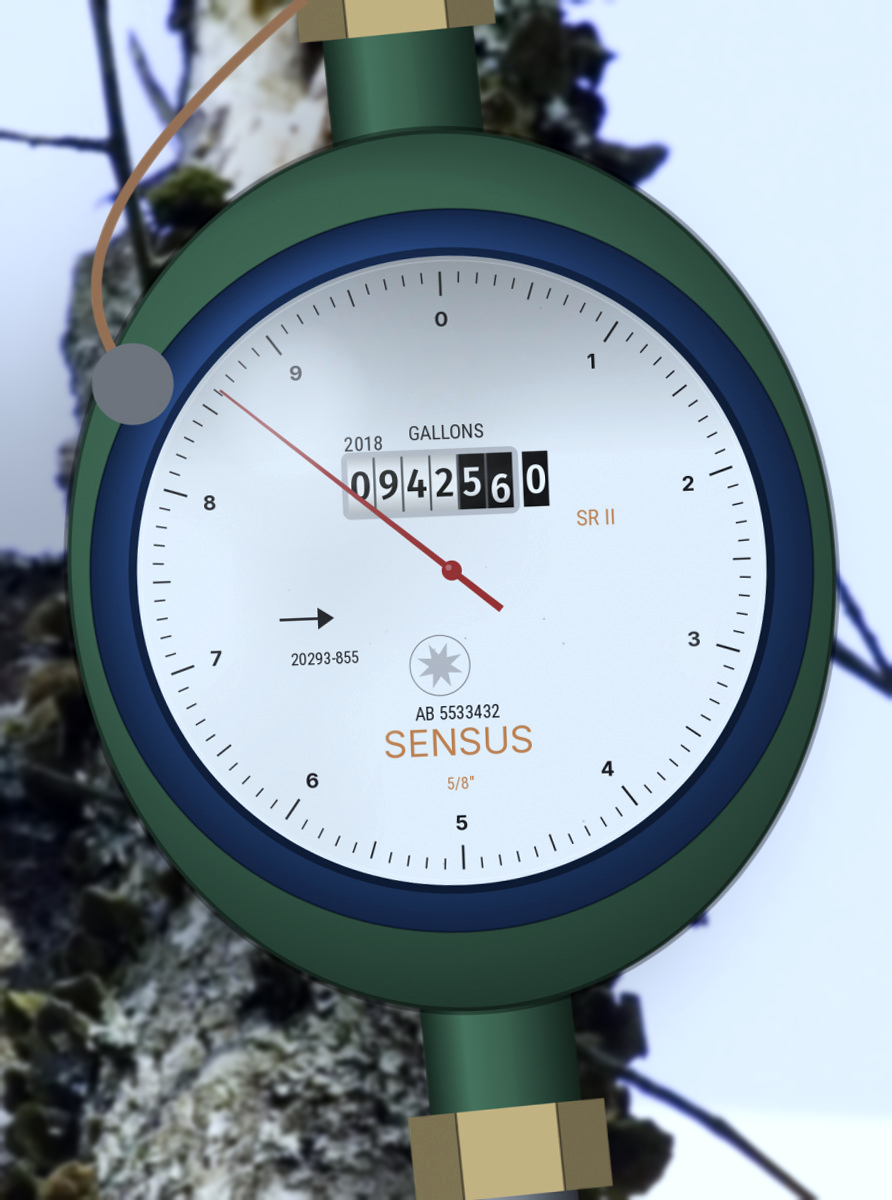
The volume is 942558.6 gal
